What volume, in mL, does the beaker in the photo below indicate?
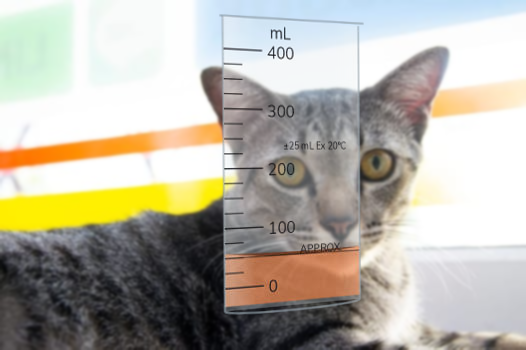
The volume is 50 mL
